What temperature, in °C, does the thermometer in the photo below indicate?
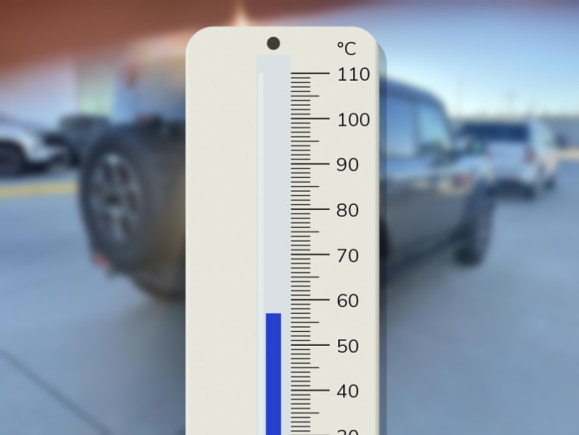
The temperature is 57 °C
